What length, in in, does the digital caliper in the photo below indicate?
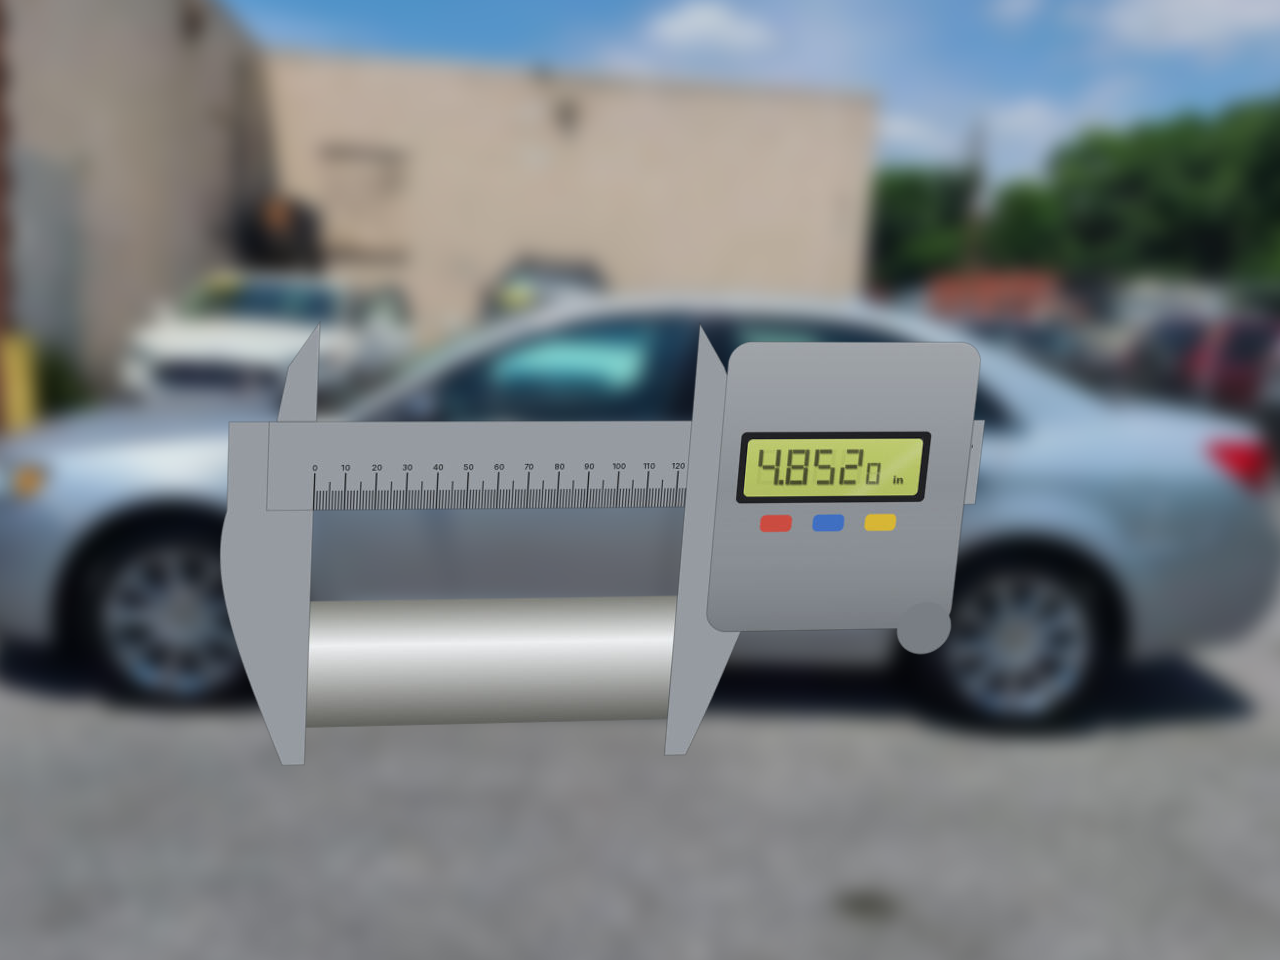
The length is 4.8520 in
